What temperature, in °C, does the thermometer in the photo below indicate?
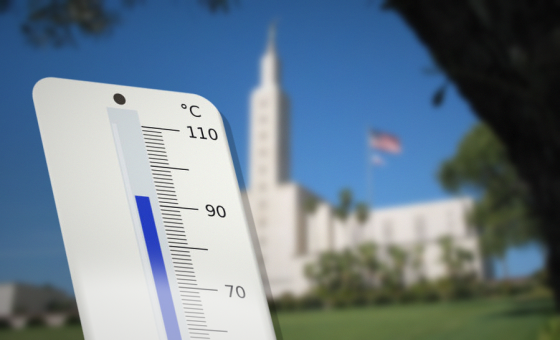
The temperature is 92 °C
